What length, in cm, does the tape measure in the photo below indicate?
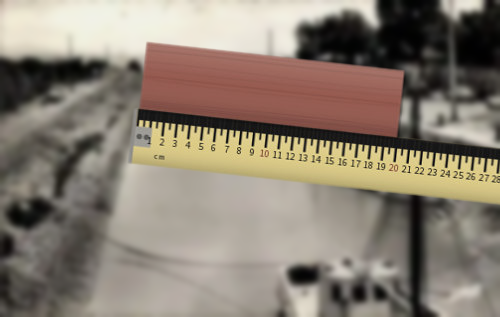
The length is 20 cm
